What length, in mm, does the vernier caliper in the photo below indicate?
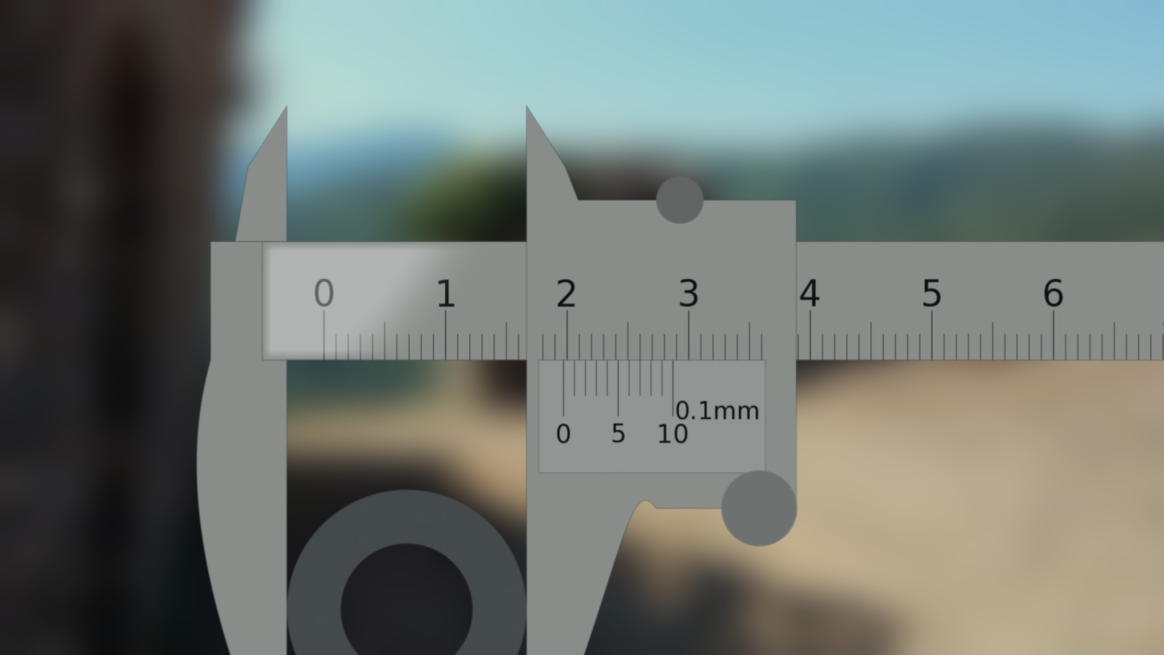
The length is 19.7 mm
